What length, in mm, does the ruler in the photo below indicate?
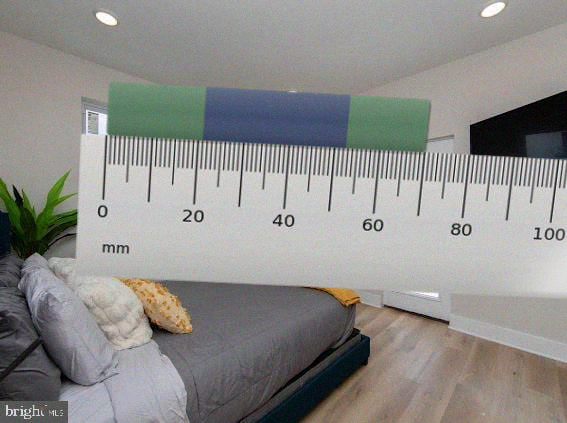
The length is 70 mm
